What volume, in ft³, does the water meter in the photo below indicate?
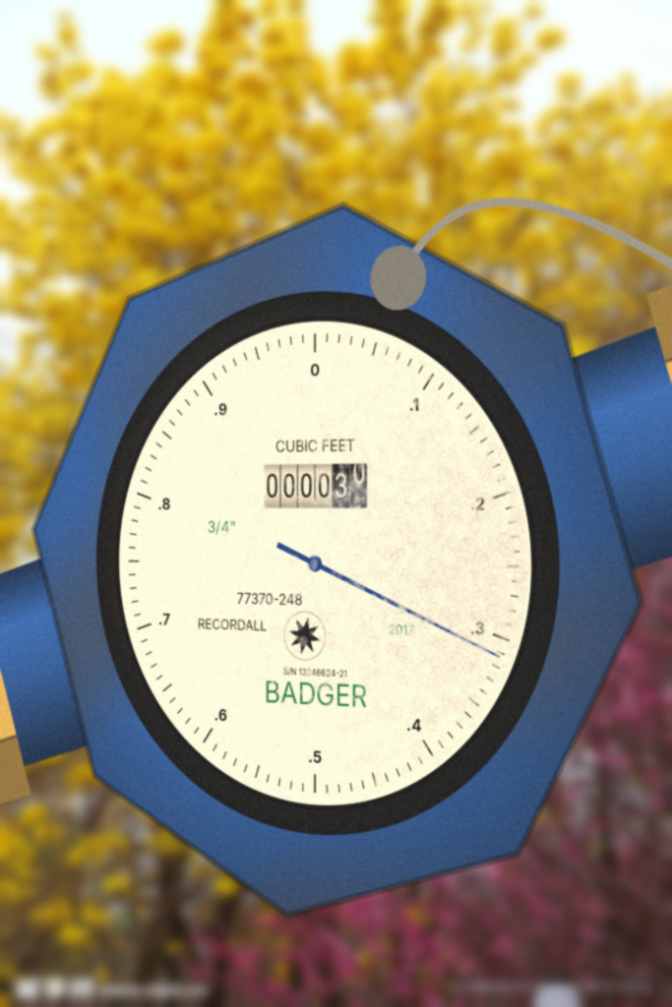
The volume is 30.31 ft³
